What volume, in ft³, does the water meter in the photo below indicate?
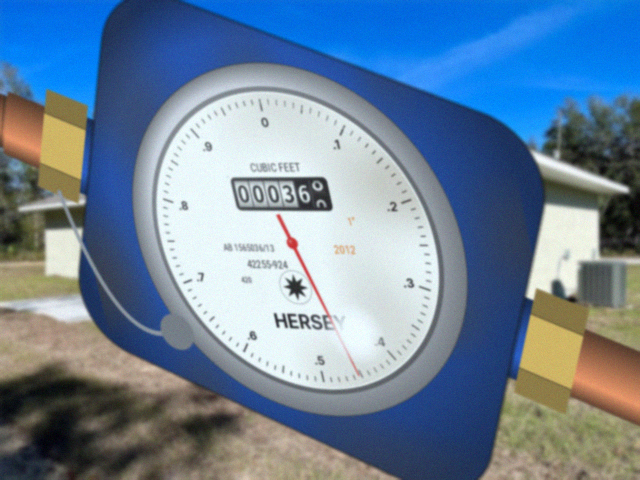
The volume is 368.45 ft³
